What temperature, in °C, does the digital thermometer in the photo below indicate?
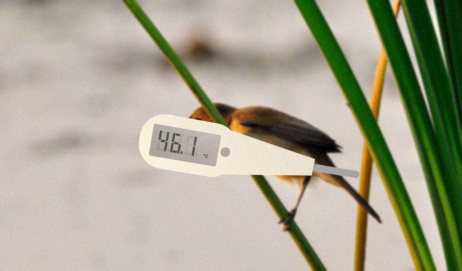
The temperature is 46.1 °C
